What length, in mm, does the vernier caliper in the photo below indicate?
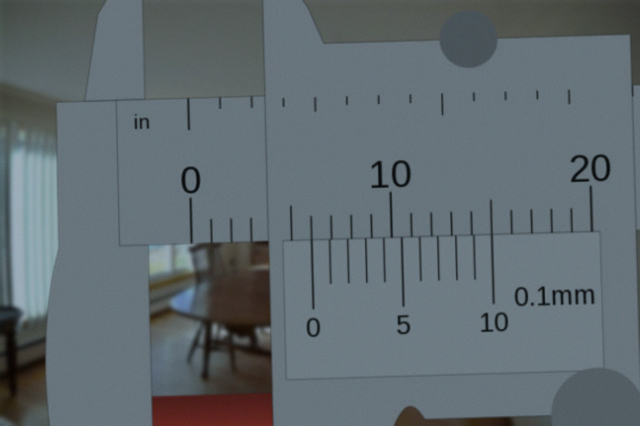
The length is 6.0 mm
